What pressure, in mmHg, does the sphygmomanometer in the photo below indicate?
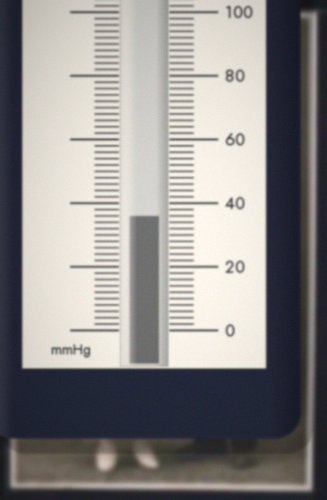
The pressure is 36 mmHg
